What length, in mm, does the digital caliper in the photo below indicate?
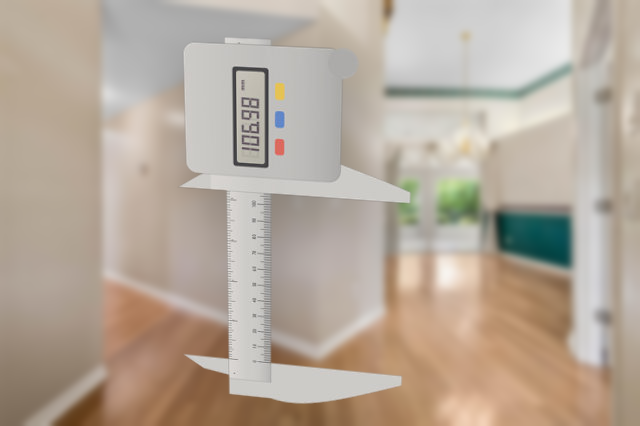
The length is 106.98 mm
